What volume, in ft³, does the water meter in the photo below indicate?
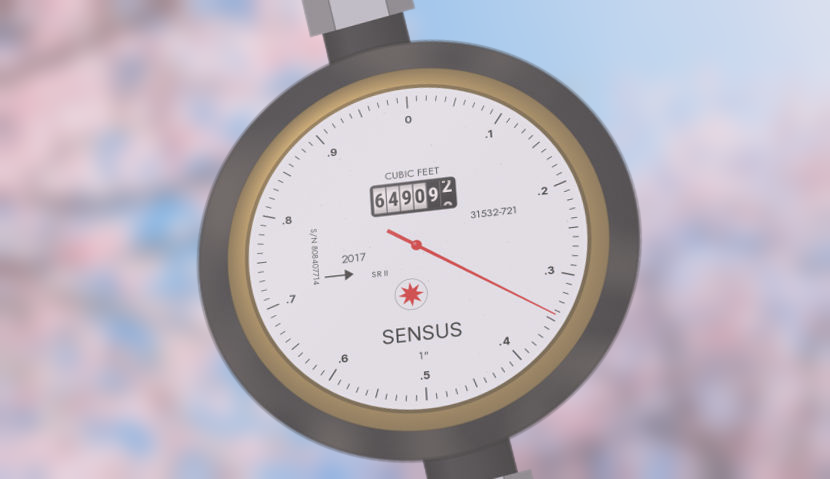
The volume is 649092.34 ft³
